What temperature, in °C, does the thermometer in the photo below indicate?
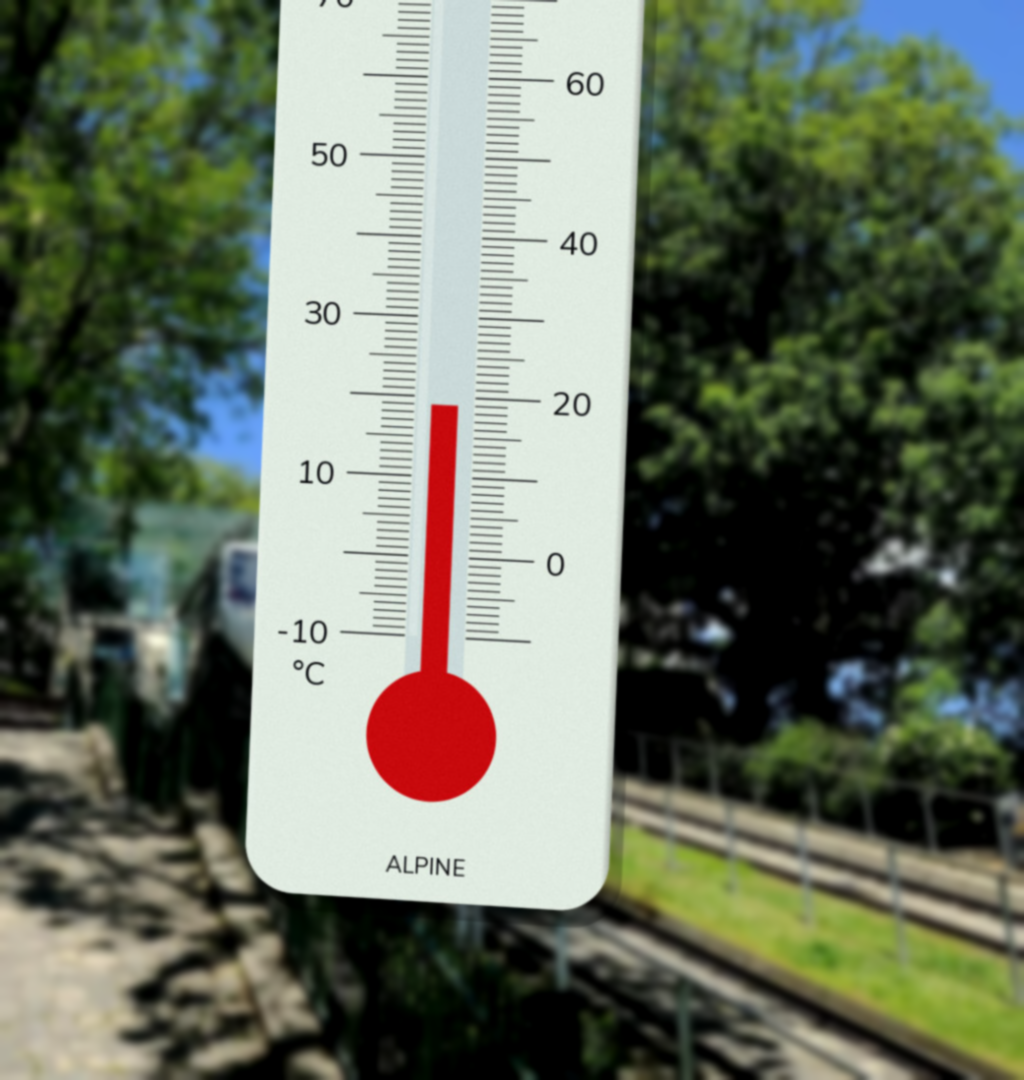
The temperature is 19 °C
